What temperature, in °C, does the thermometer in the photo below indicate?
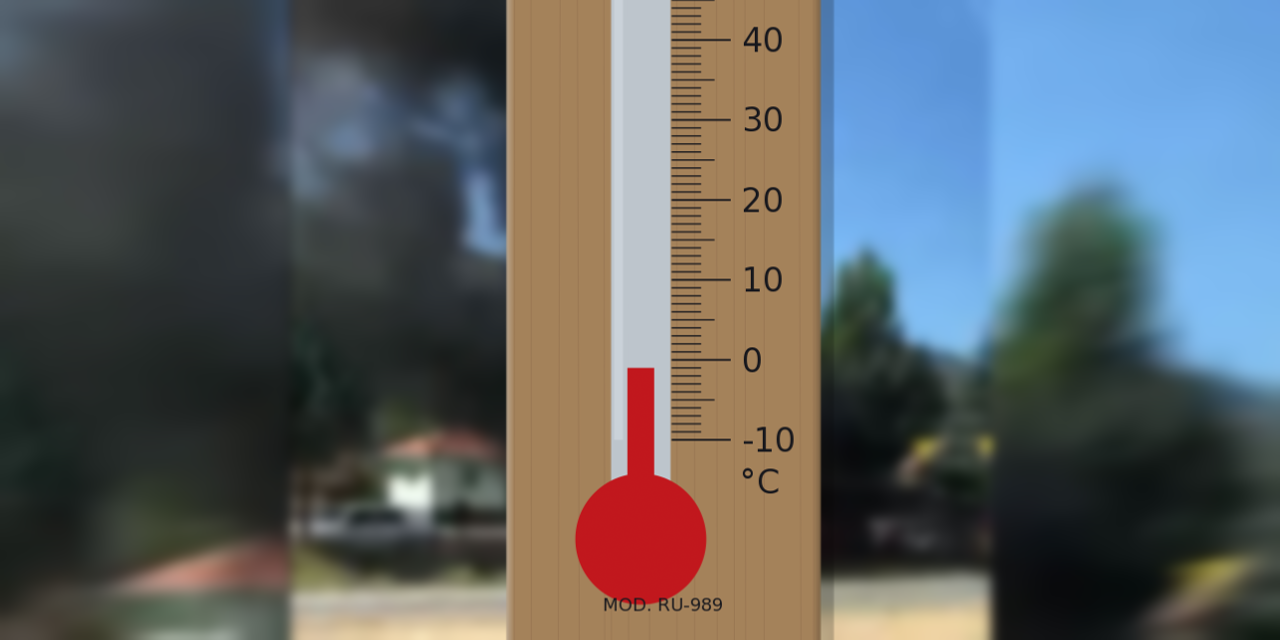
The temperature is -1 °C
